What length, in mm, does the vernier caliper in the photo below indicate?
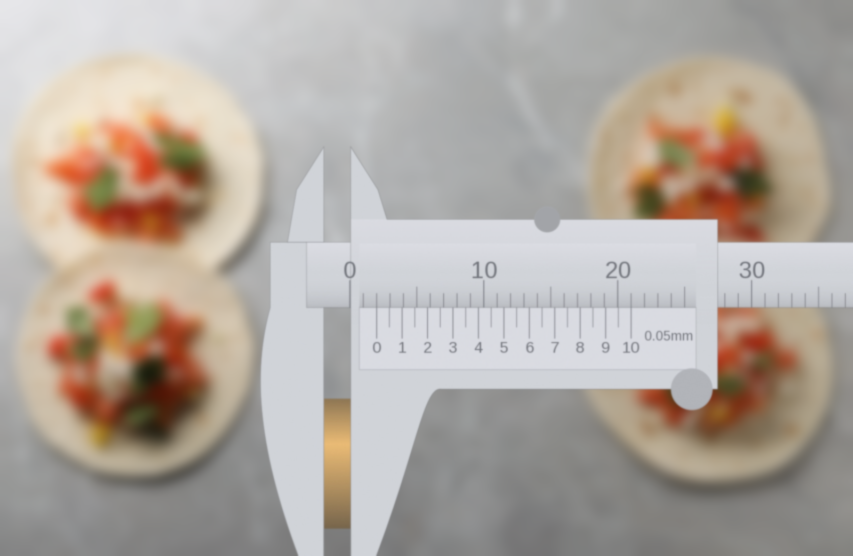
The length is 2.0 mm
